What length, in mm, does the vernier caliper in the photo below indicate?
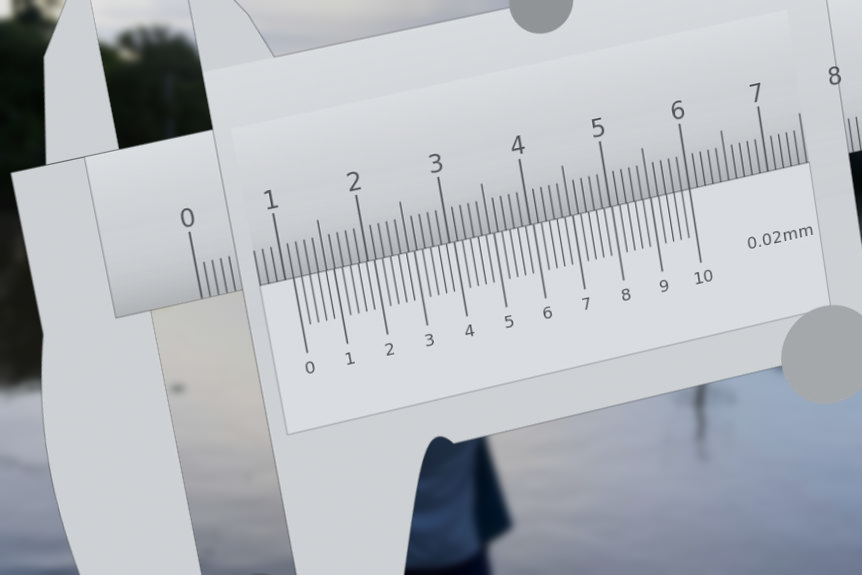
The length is 11.0 mm
